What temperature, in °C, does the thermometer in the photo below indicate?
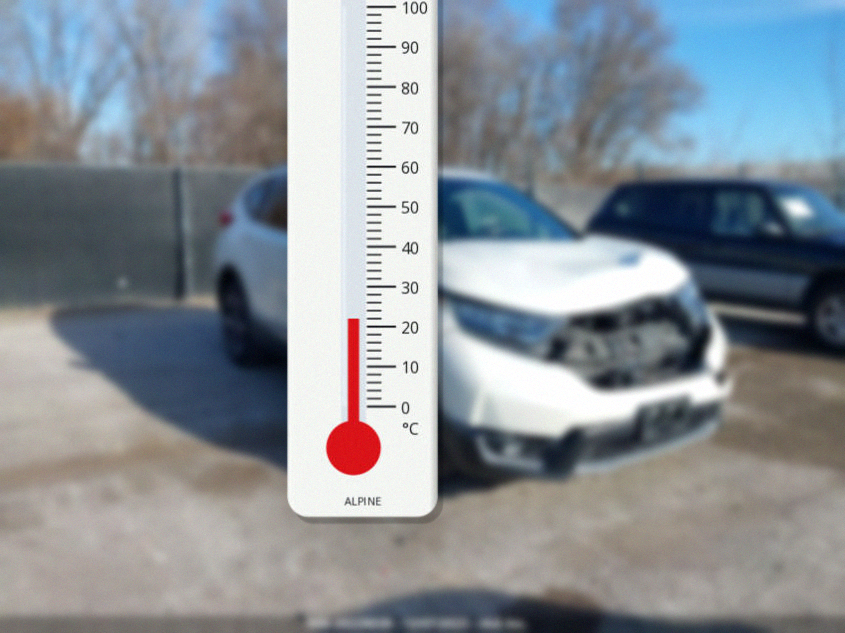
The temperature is 22 °C
